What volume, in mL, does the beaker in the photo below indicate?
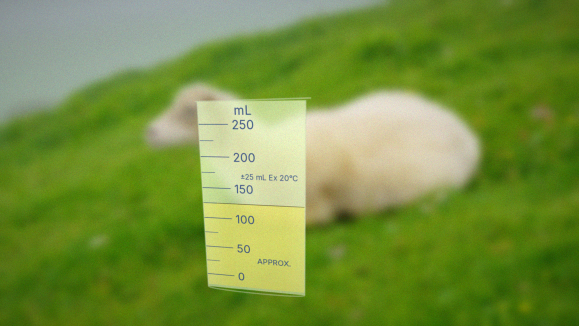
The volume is 125 mL
